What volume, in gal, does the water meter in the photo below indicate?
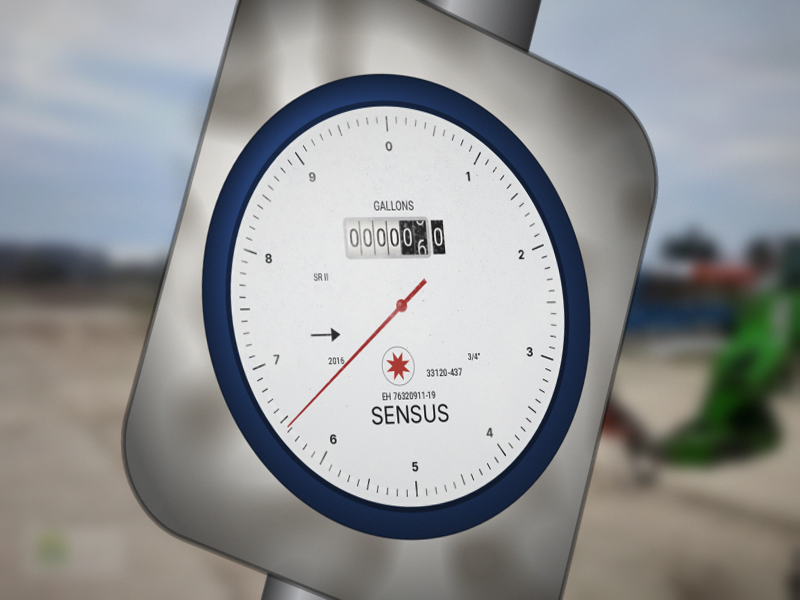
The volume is 56.4 gal
